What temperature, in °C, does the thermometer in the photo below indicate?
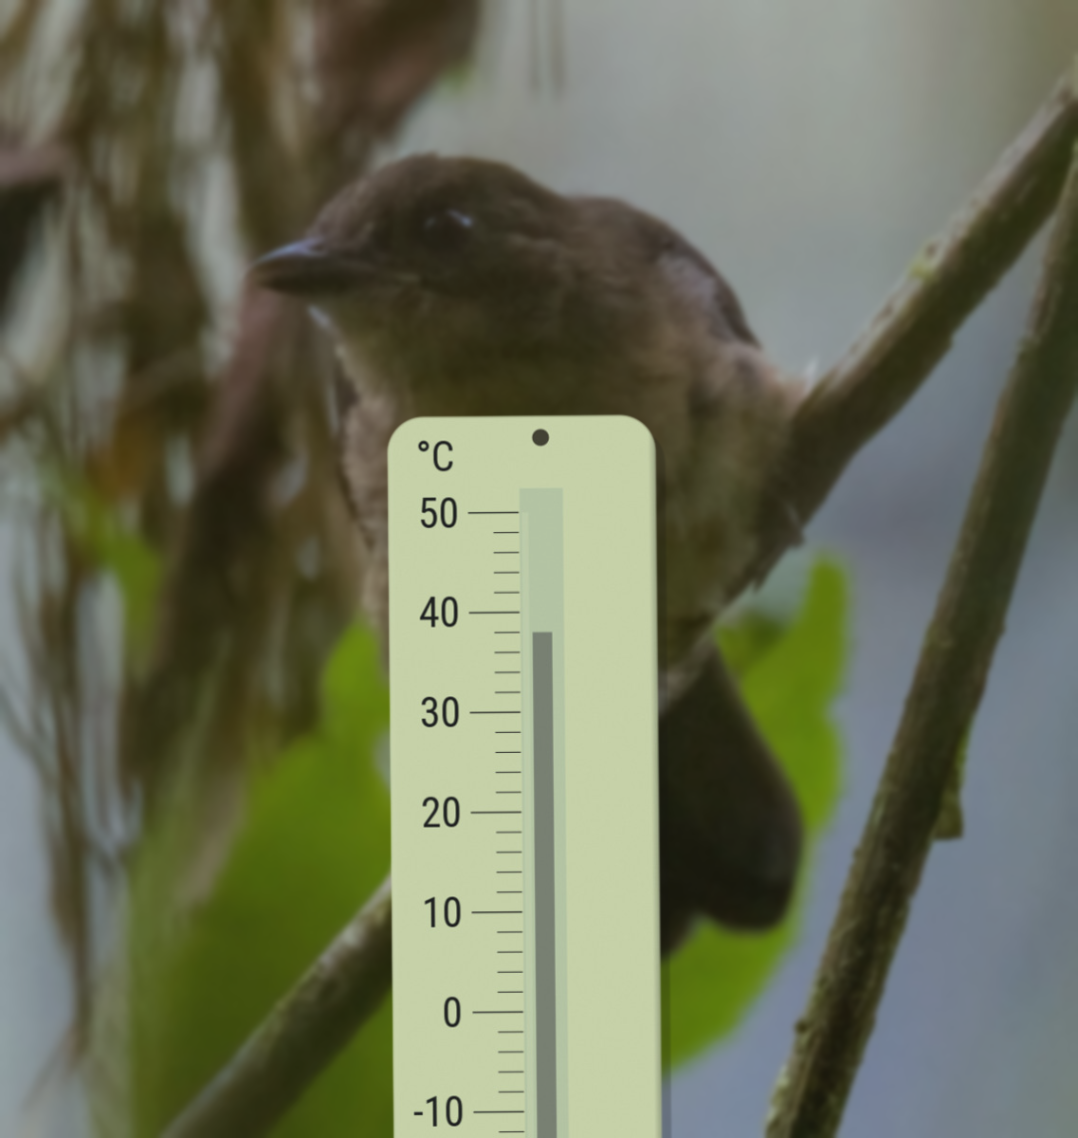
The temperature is 38 °C
